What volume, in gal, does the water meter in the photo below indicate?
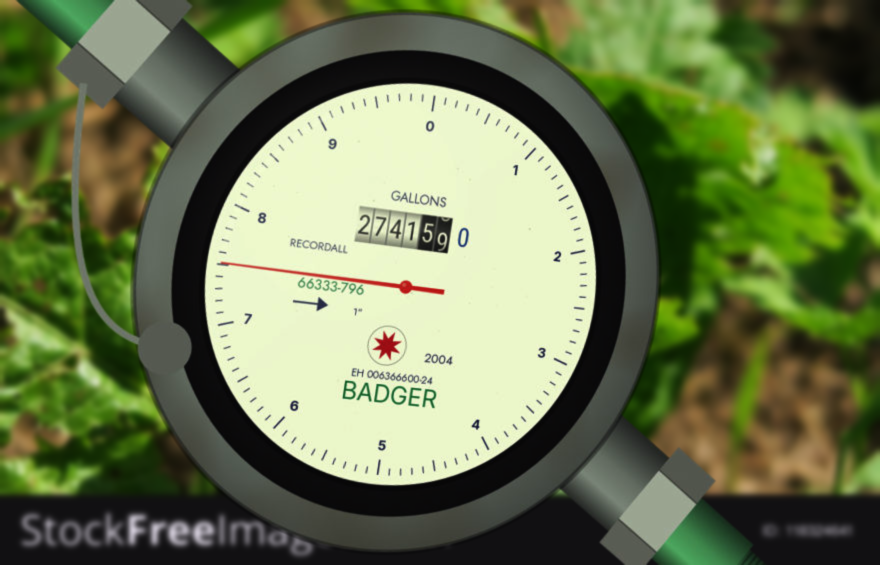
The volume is 2741587.5 gal
